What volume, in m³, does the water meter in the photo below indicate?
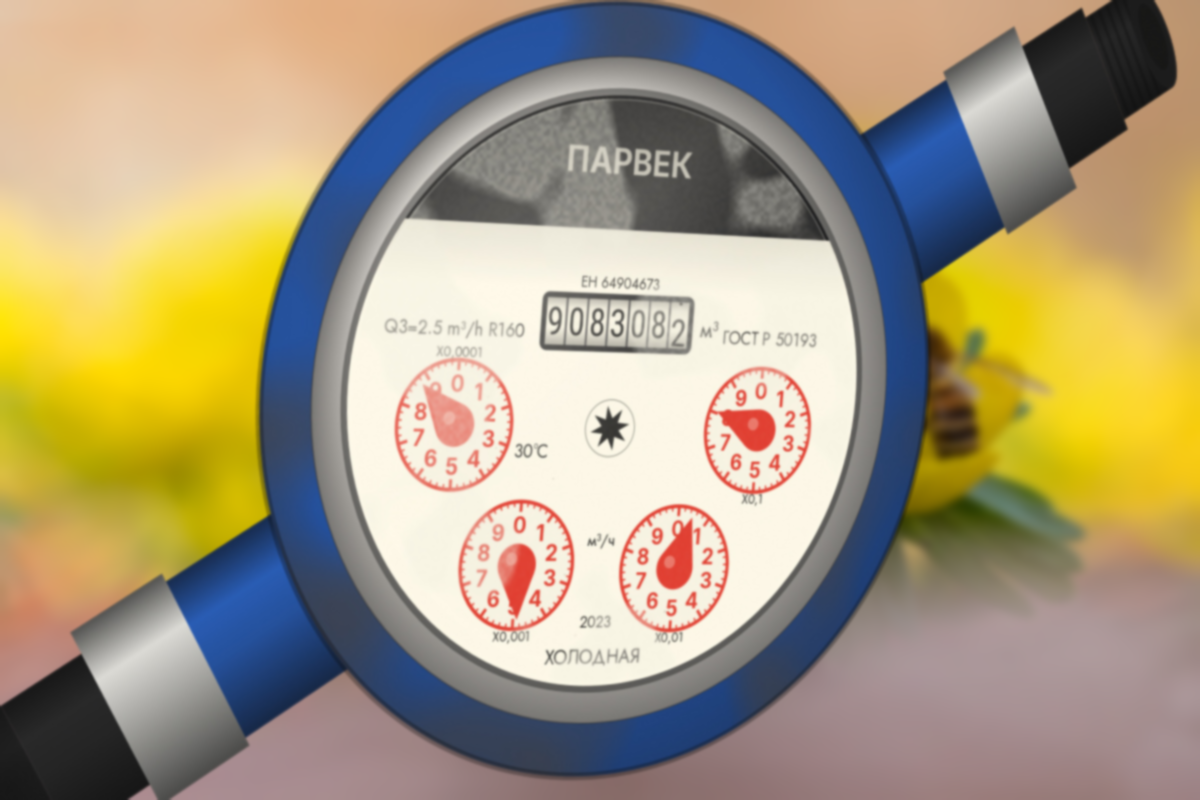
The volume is 9083081.8048 m³
